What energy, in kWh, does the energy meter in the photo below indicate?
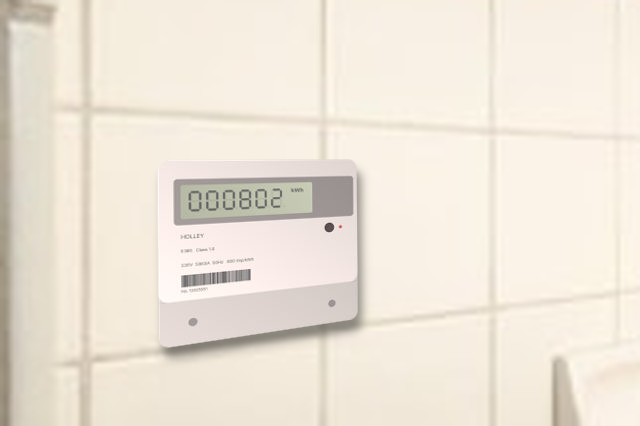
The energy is 802 kWh
